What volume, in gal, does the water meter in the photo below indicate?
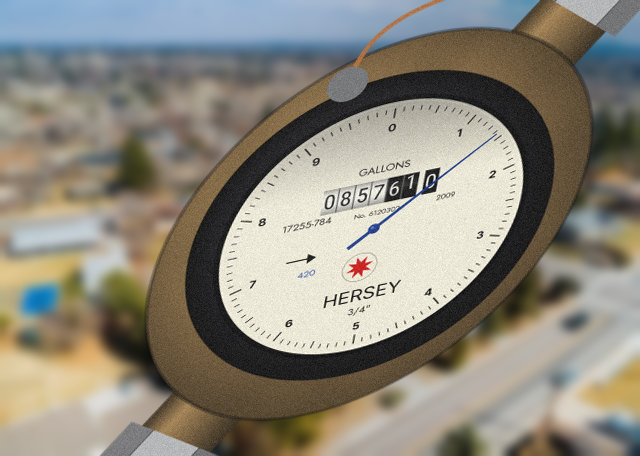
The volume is 857611.4 gal
